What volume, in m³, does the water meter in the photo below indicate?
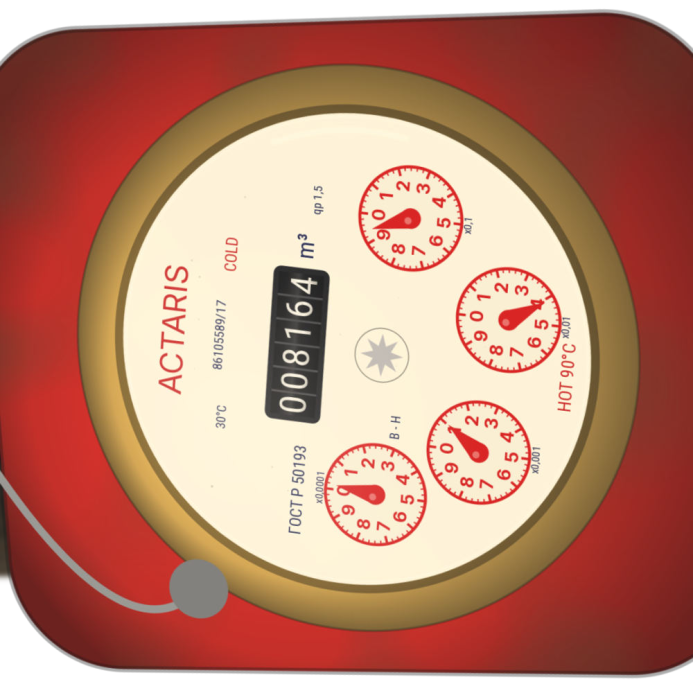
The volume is 8163.9410 m³
